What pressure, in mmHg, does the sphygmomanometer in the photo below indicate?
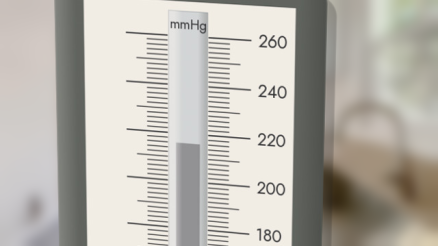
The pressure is 216 mmHg
